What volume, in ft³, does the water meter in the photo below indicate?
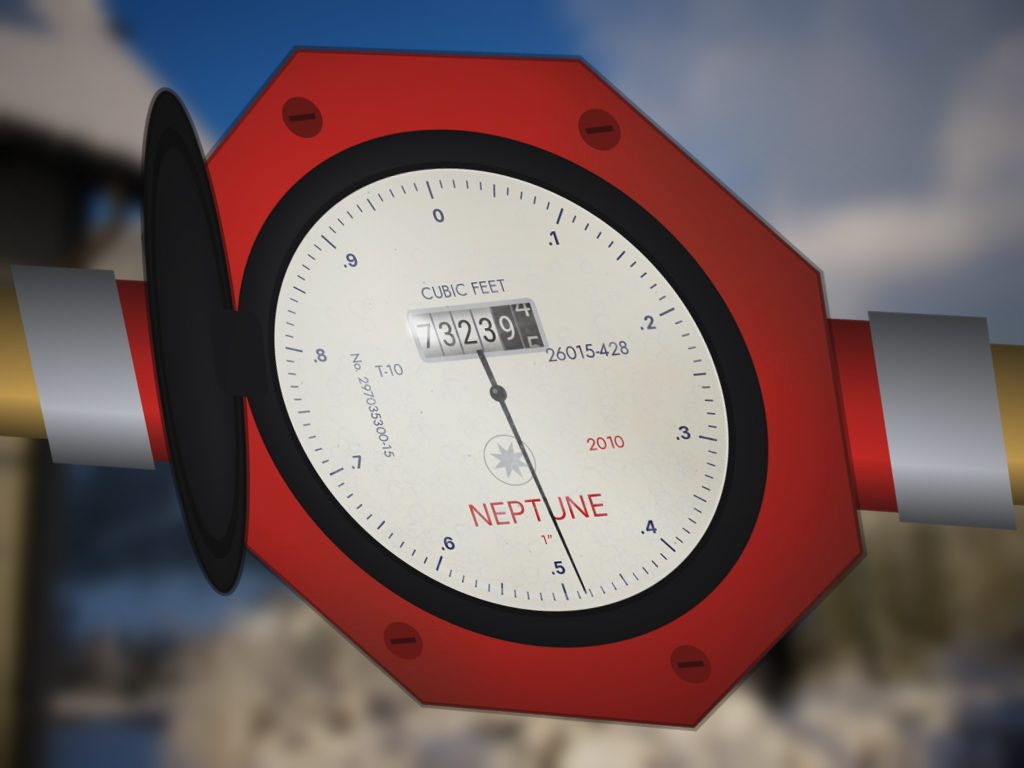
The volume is 732394.48 ft³
